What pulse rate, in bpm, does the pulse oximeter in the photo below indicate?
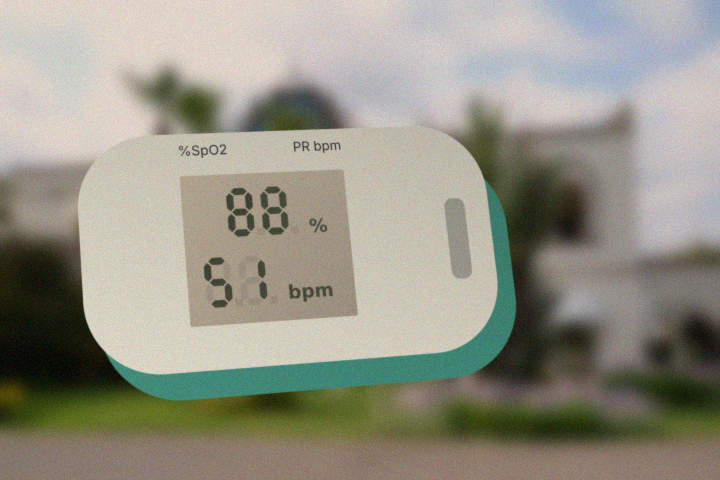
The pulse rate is 51 bpm
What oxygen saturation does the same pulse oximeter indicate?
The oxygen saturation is 88 %
